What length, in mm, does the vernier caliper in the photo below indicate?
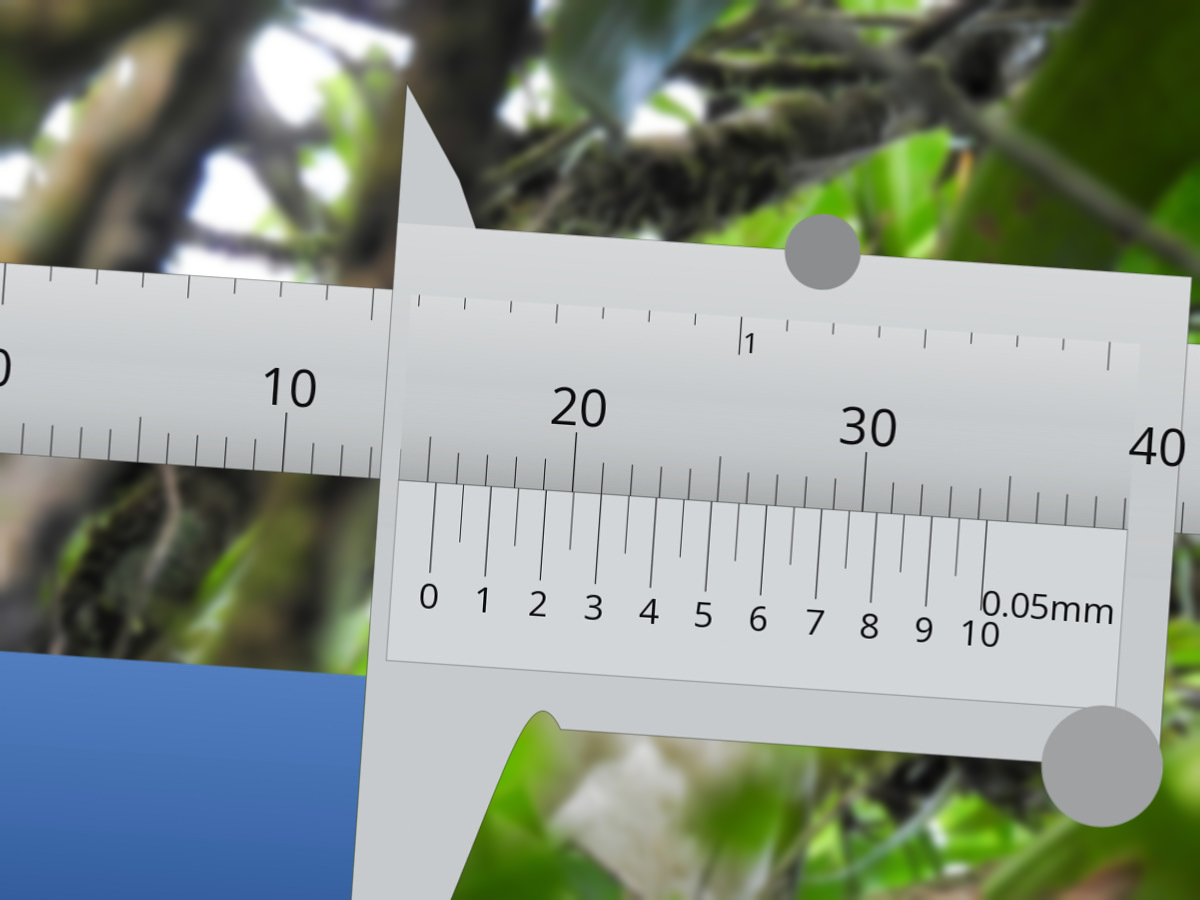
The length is 15.30 mm
